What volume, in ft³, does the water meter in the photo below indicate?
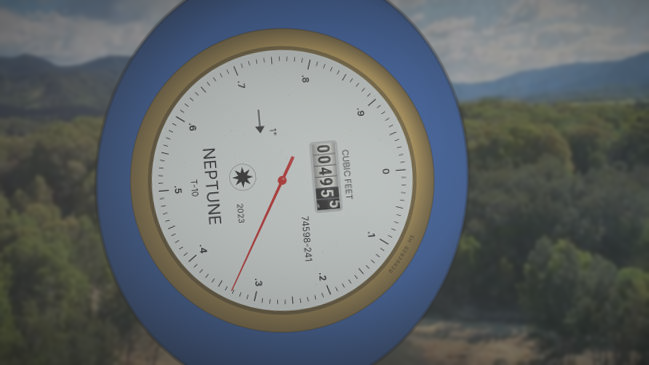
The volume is 4955.33 ft³
